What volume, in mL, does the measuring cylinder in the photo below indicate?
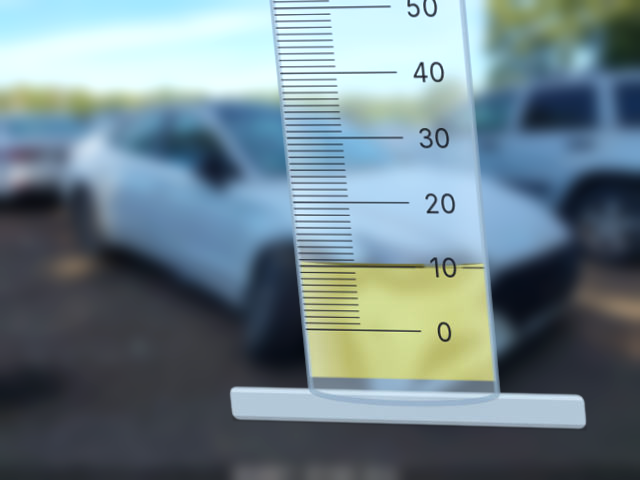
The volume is 10 mL
